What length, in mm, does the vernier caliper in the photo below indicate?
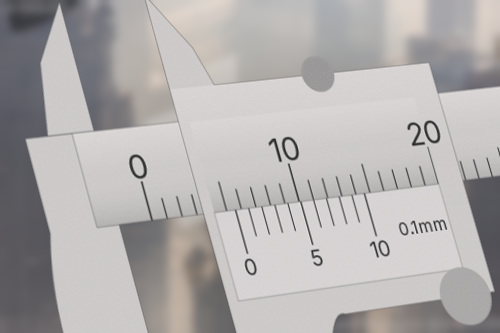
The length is 5.6 mm
